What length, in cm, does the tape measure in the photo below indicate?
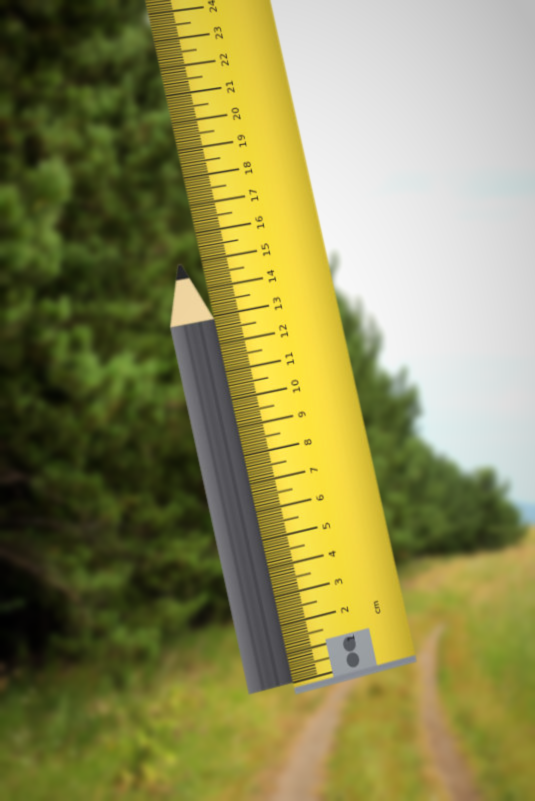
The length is 15 cm
